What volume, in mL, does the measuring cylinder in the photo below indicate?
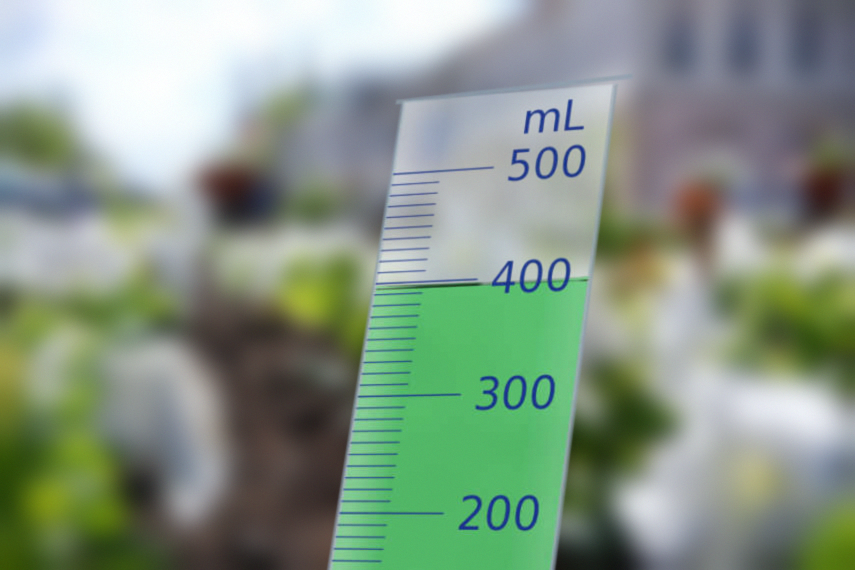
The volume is 395 mL
